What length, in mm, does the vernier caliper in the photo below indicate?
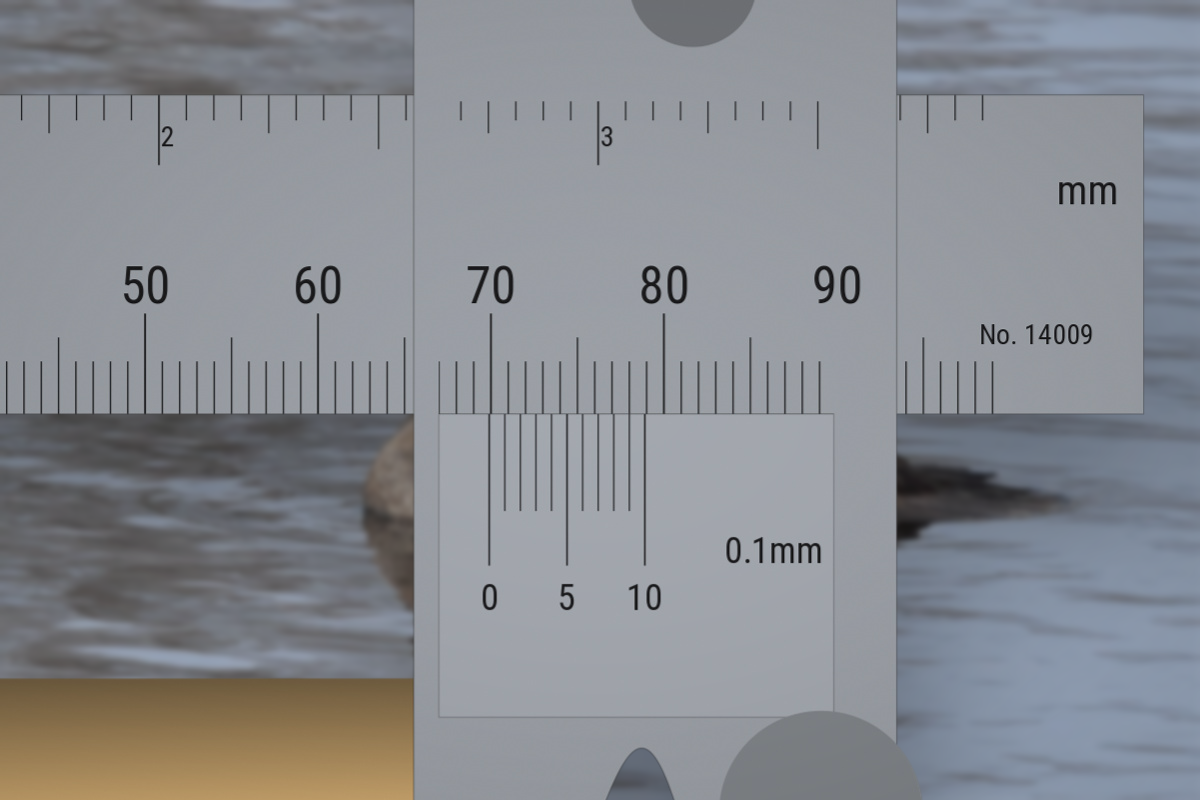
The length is 69.9 mm
